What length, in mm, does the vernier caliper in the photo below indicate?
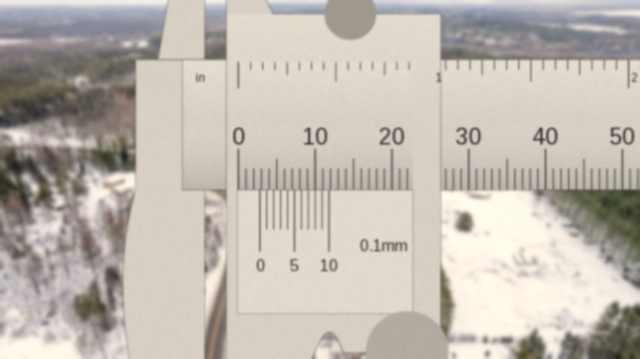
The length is 2.8 mm
